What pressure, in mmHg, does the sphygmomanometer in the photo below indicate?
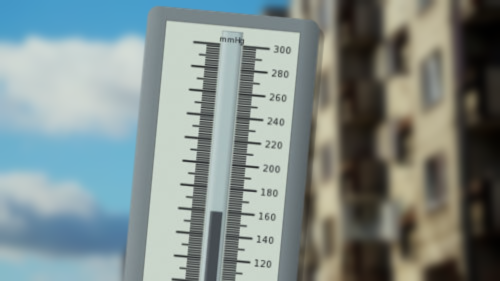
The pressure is 160 mmHg
